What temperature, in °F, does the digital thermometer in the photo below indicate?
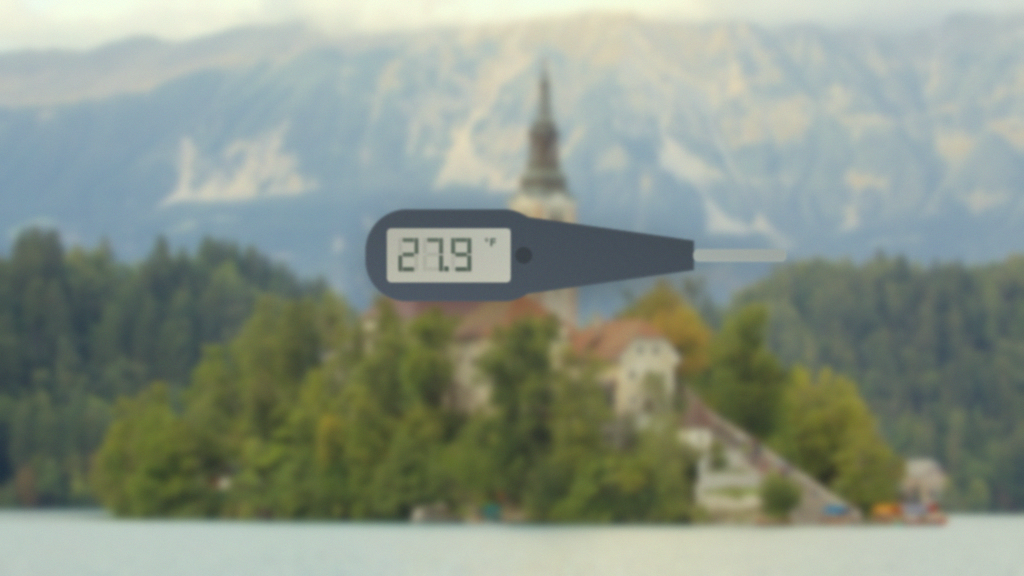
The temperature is 27.9 °F
